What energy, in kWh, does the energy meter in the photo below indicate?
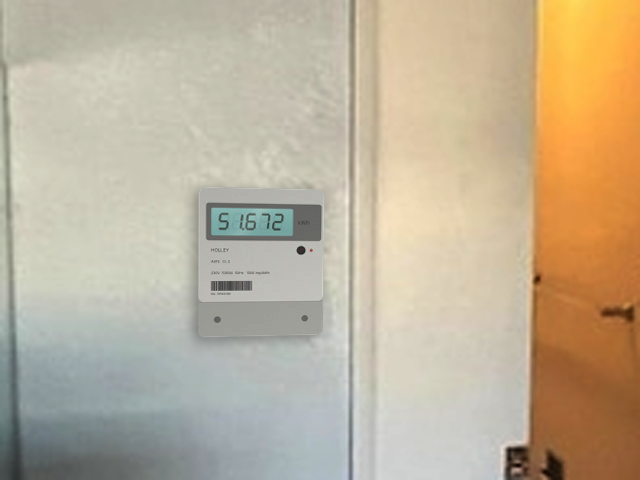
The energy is 51.672 kWh
